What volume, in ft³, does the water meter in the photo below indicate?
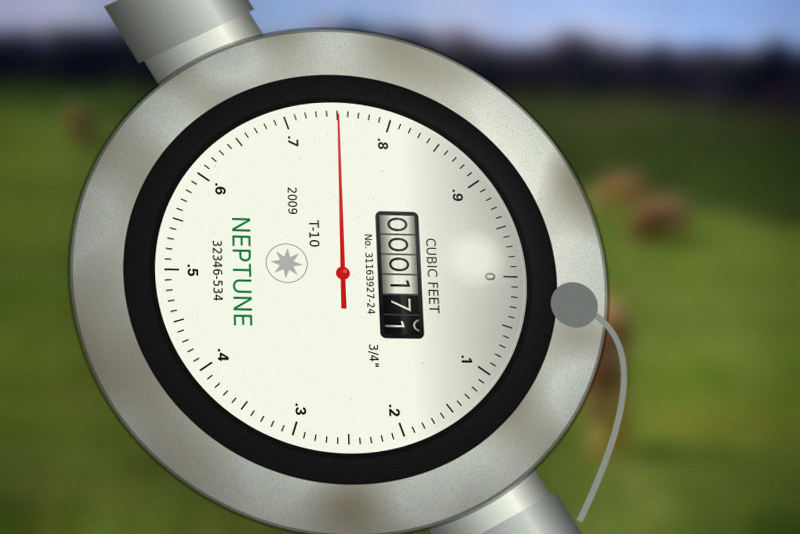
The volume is 170.75 ft³
